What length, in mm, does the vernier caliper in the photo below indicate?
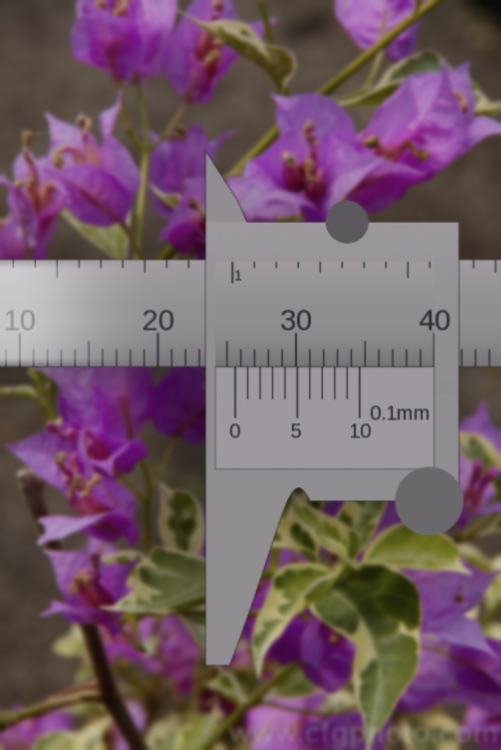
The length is 25.6 mm
